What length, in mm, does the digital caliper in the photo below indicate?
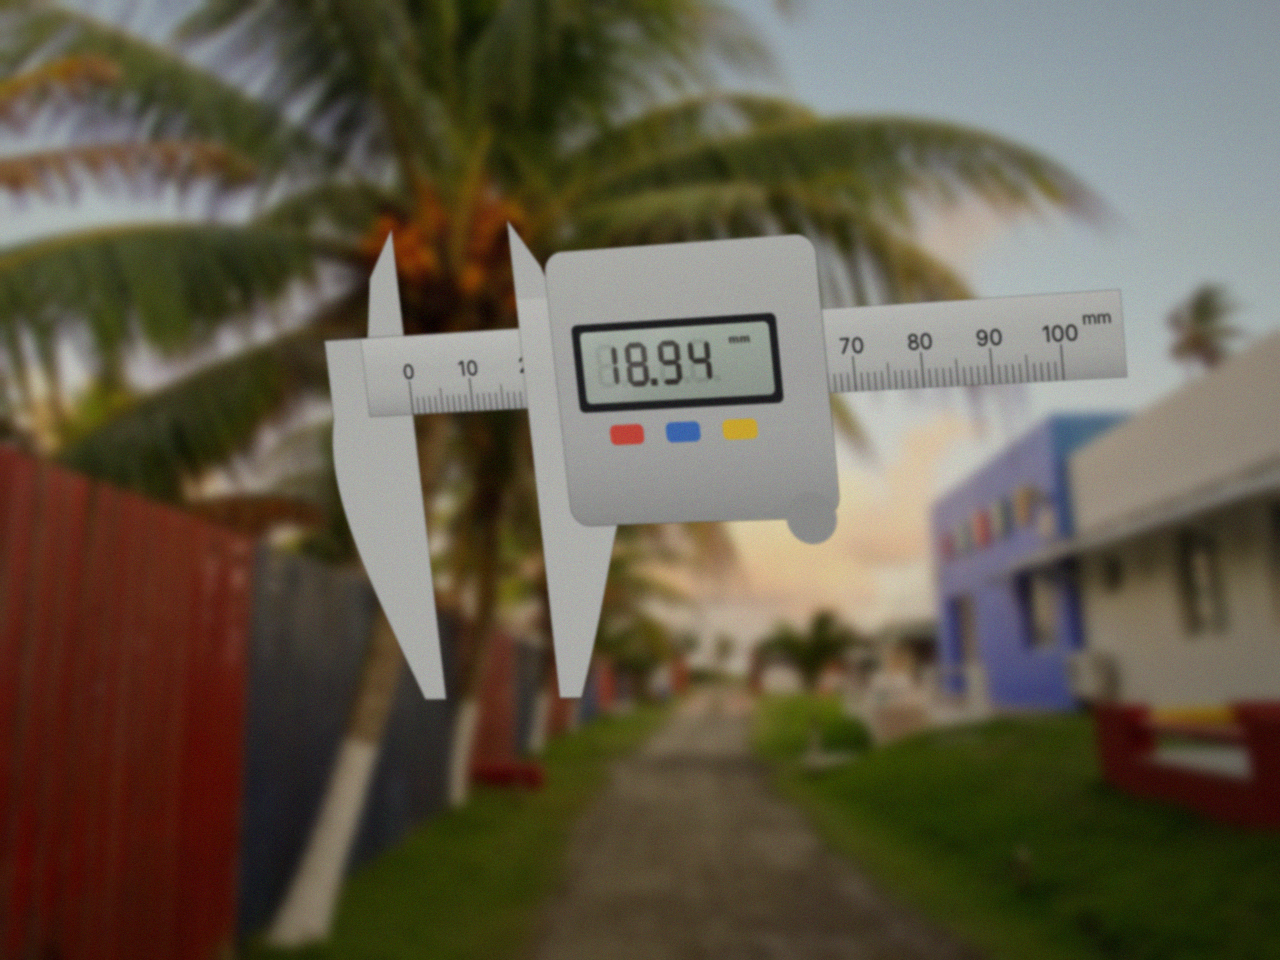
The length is 18.94 mm
